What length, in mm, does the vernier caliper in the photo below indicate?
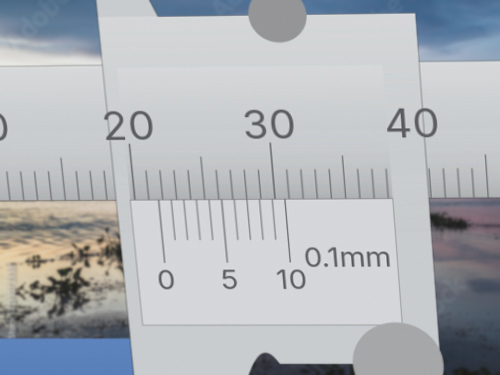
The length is 21.7 mm
